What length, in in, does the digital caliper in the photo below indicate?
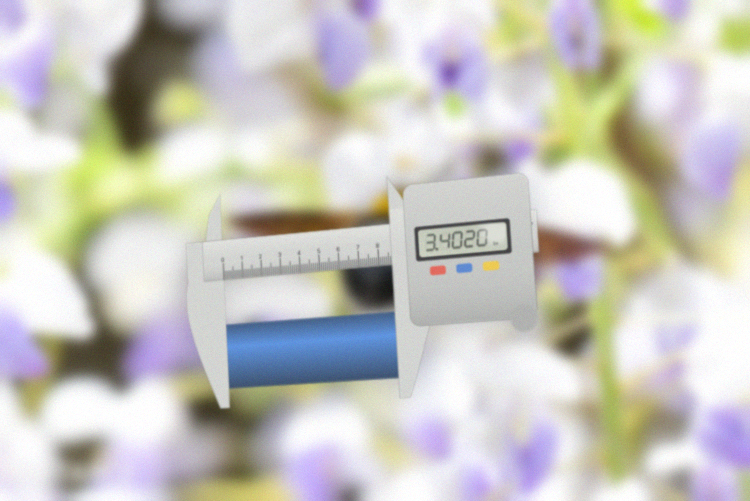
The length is 3.4020 in
